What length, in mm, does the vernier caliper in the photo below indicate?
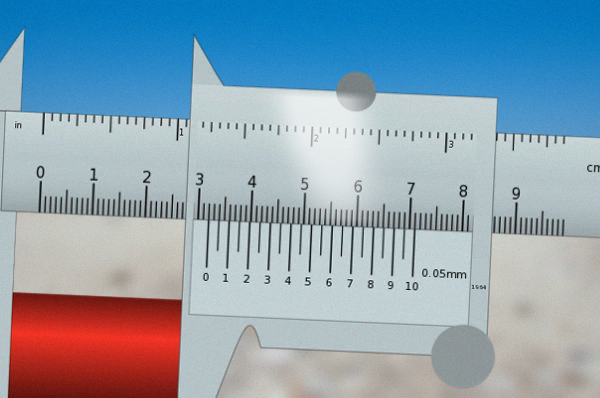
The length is 32.0 mm
